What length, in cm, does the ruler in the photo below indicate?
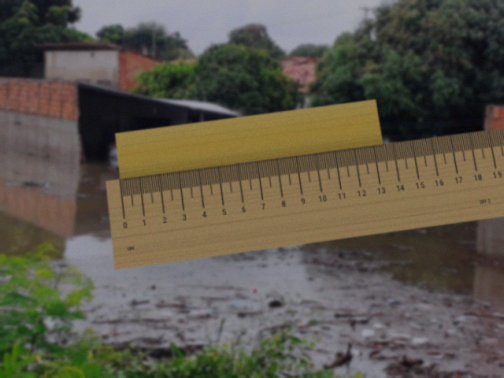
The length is 13.5 cm
